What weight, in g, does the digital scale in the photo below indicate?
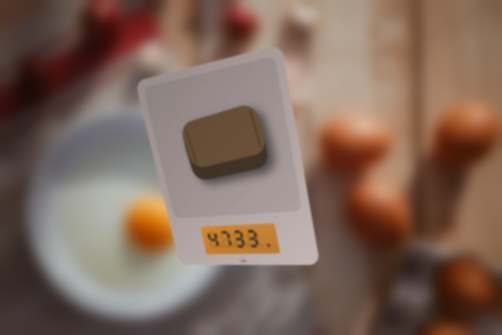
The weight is 4733 g
